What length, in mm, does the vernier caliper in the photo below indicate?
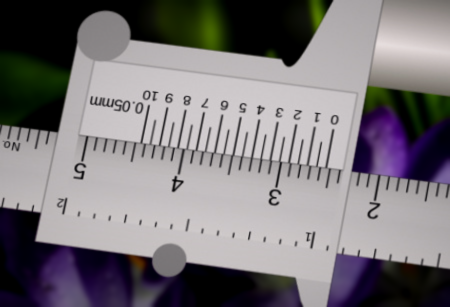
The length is 25.4 mm
